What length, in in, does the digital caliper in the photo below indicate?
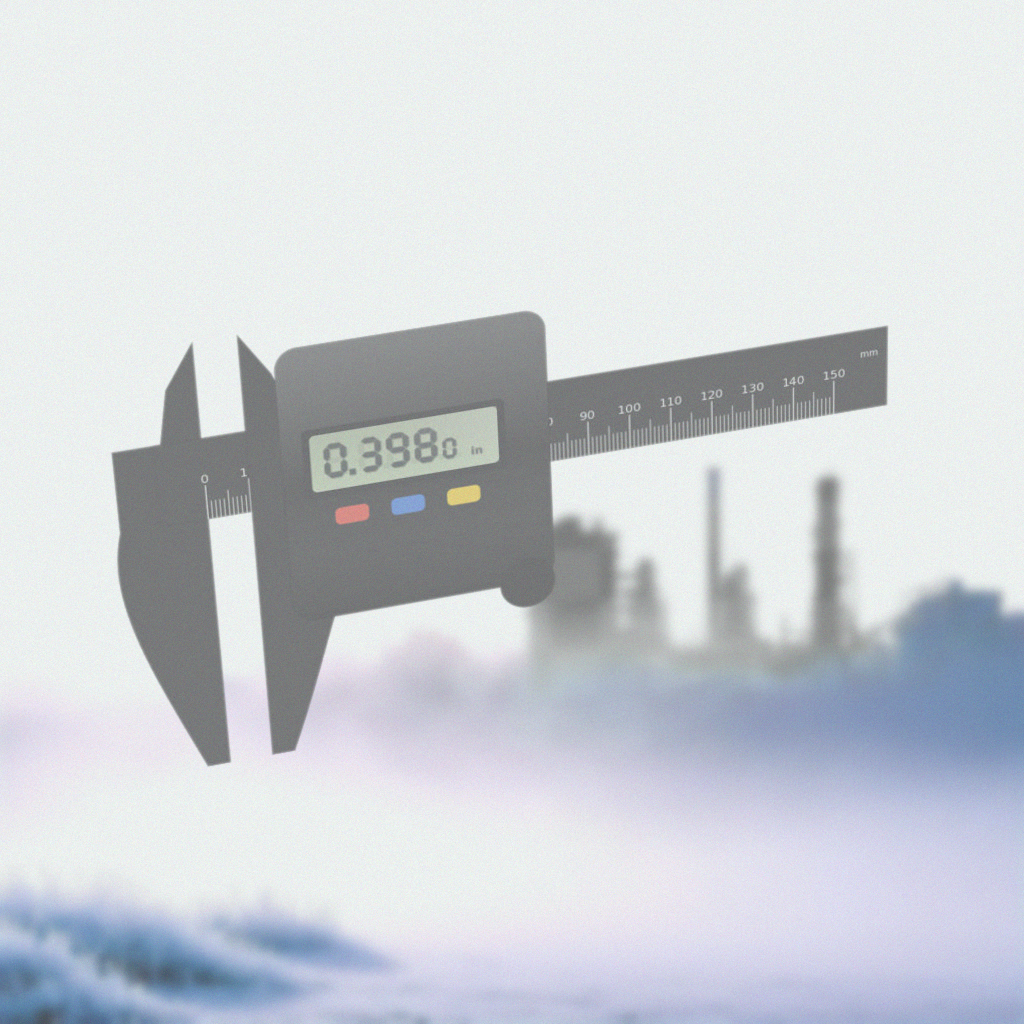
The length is 0.3980 in
